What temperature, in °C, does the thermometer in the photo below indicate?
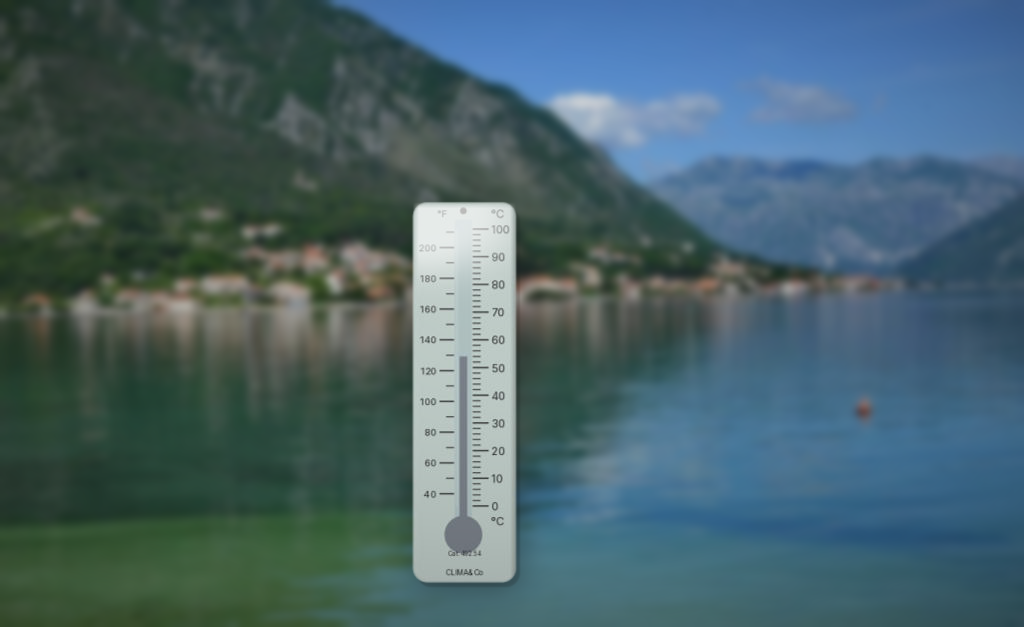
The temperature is 54 °C
